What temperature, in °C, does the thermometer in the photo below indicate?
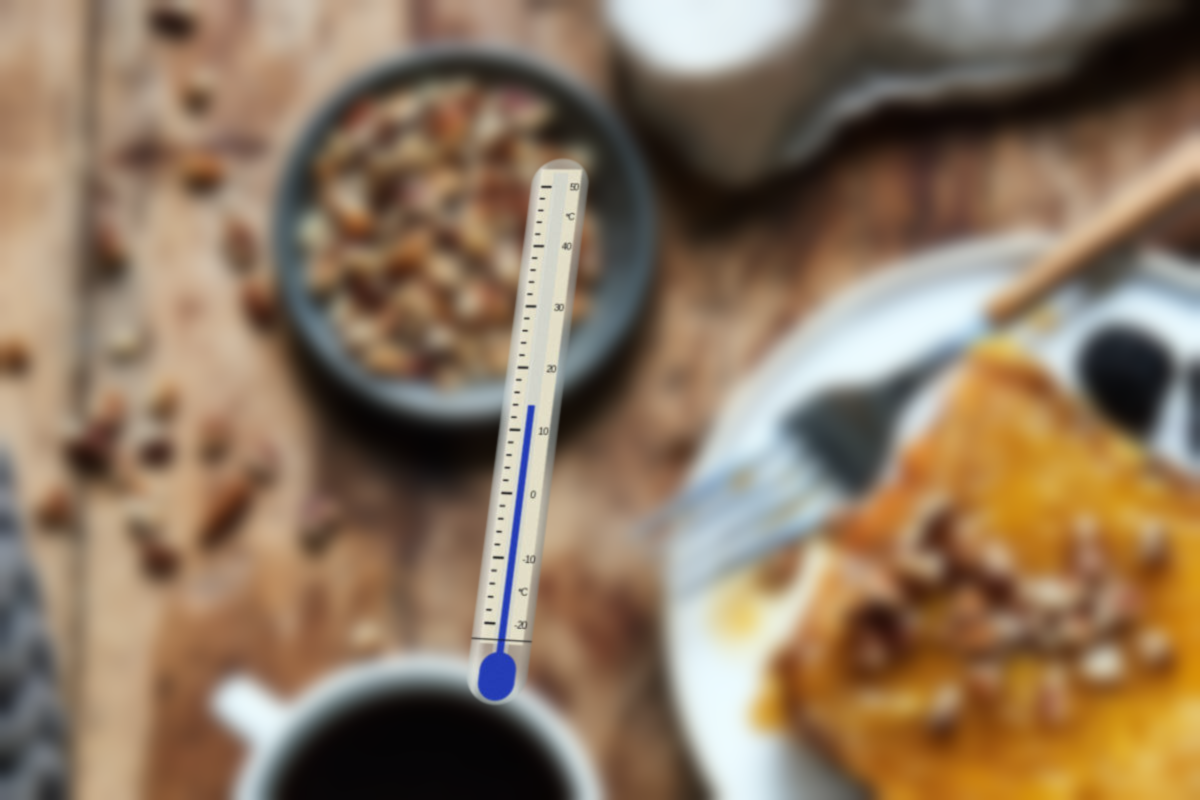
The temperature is 14 °C
